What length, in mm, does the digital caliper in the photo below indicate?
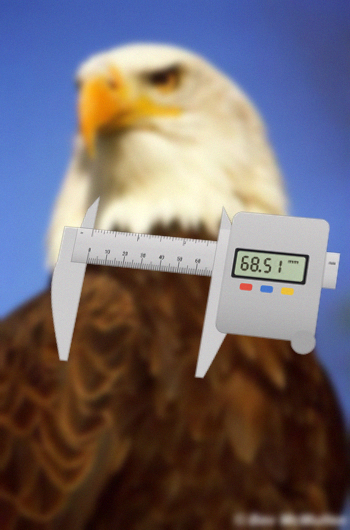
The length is 68.51 mm
